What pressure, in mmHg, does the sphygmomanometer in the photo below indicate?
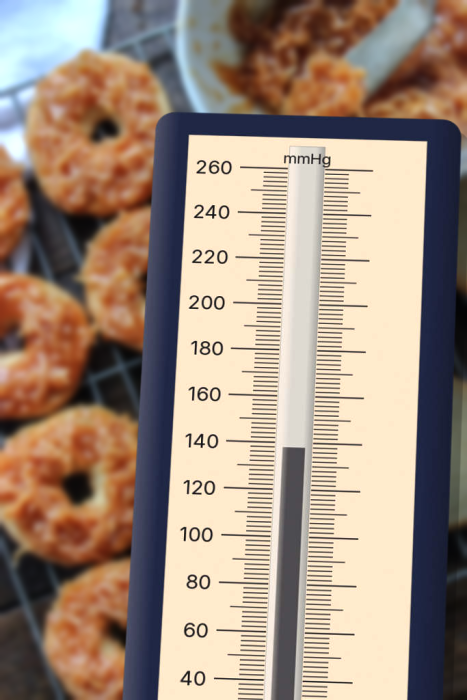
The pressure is 138 mmHg
